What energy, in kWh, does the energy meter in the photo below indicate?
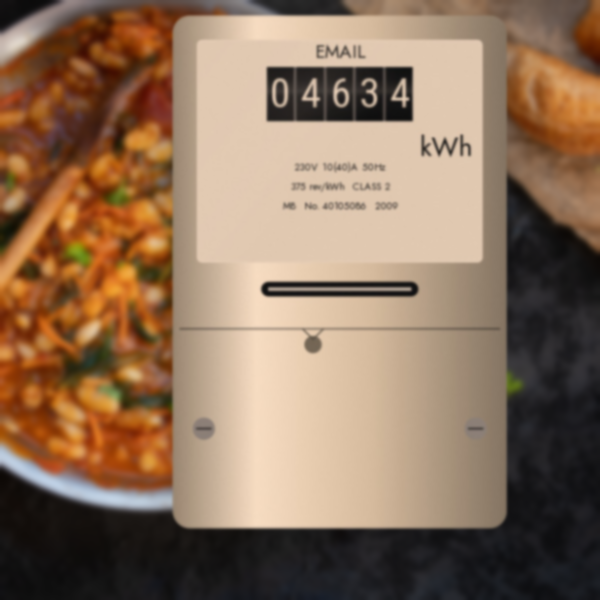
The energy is 4634 kWh
